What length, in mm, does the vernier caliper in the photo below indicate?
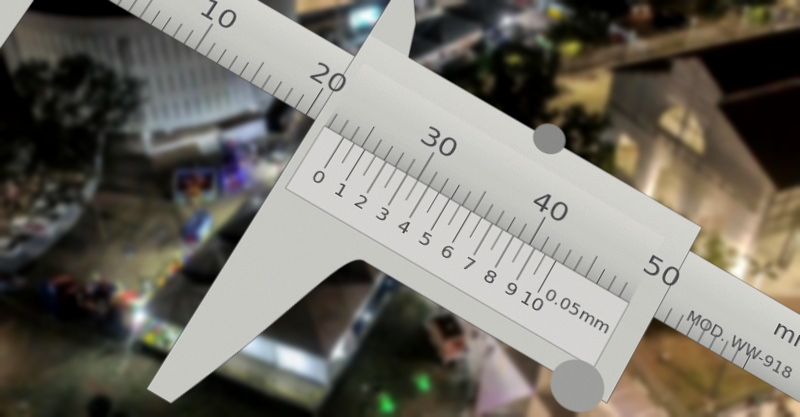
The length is 23.4 mm
